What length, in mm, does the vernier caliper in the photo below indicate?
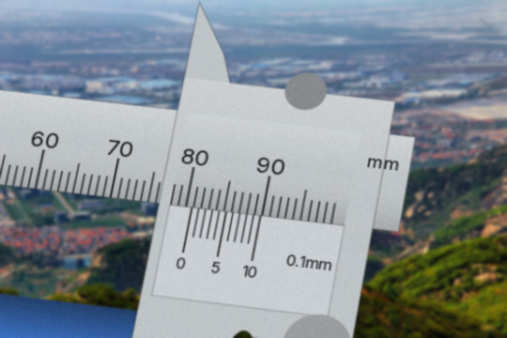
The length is 80.8 mm
